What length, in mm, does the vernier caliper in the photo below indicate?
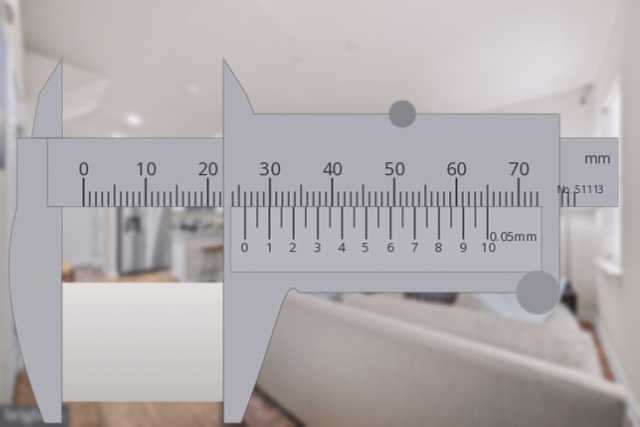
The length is 26.0 mm
